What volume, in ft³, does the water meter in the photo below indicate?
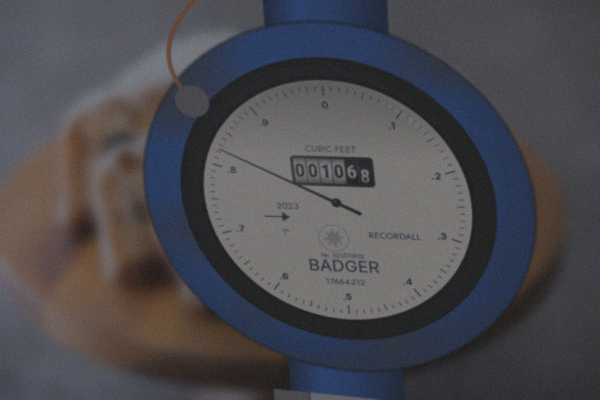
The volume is 1067.82 ft³
